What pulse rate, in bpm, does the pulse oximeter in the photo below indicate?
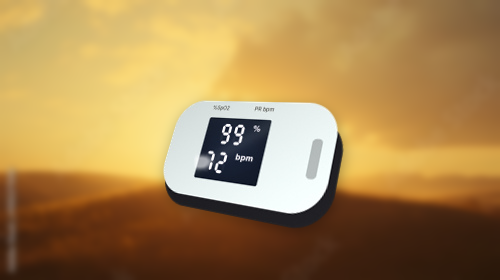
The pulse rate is 72 bpm
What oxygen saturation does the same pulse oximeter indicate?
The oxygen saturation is 99 %
